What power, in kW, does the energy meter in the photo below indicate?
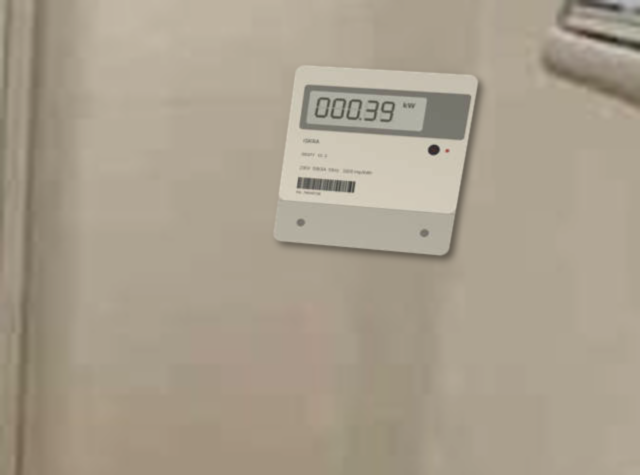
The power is 0.39 kW
